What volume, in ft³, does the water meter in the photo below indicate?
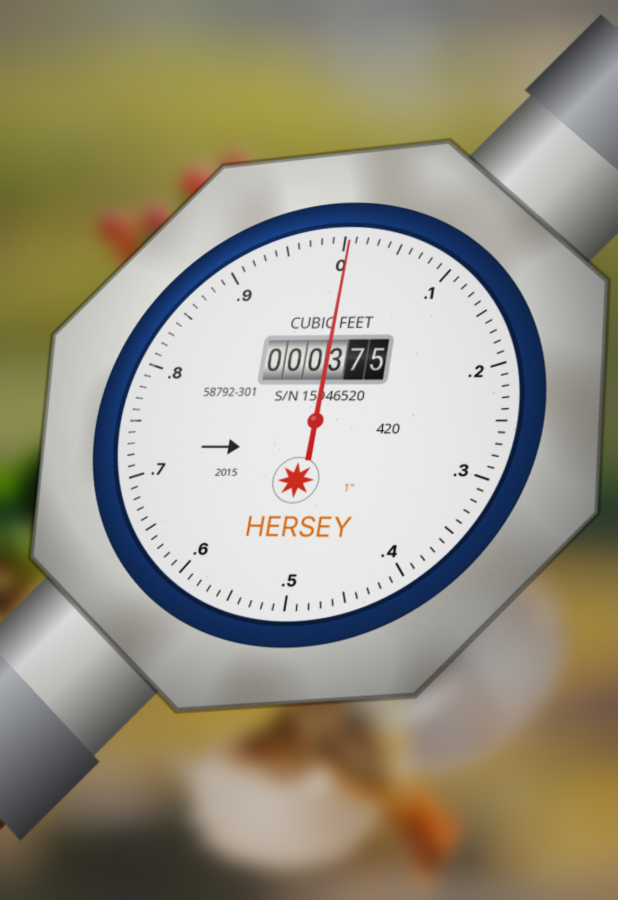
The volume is 375.00 ft³
